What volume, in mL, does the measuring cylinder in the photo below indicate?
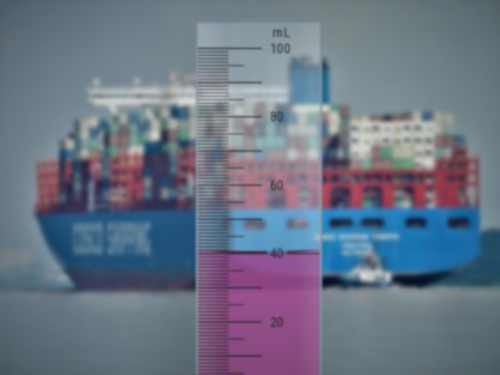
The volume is 40 mL
